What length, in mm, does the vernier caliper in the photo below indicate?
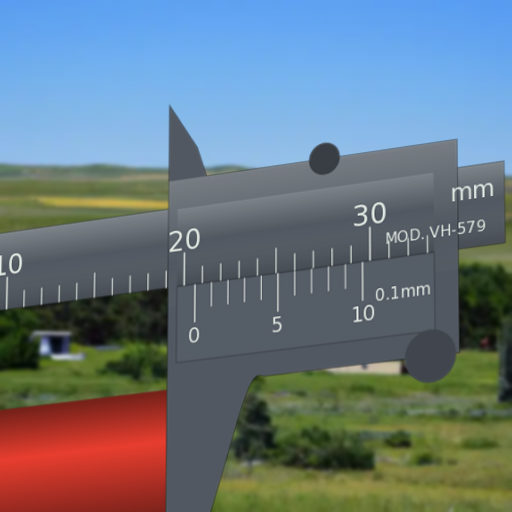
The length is 20.6 mm
